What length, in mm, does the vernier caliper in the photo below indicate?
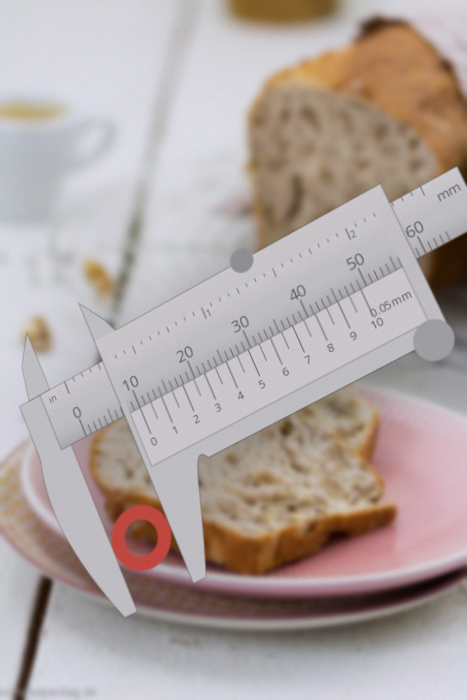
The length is 10.0 mm
